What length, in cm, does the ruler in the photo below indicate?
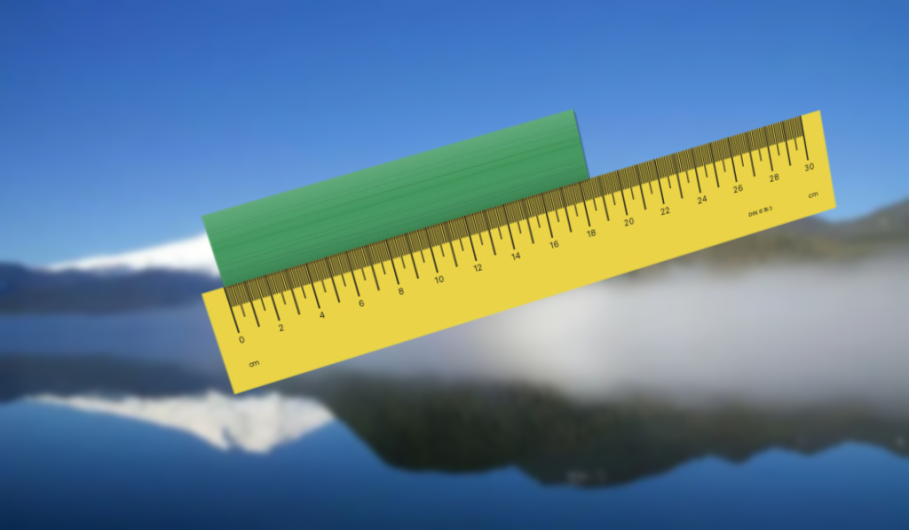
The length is 18.5 cm
